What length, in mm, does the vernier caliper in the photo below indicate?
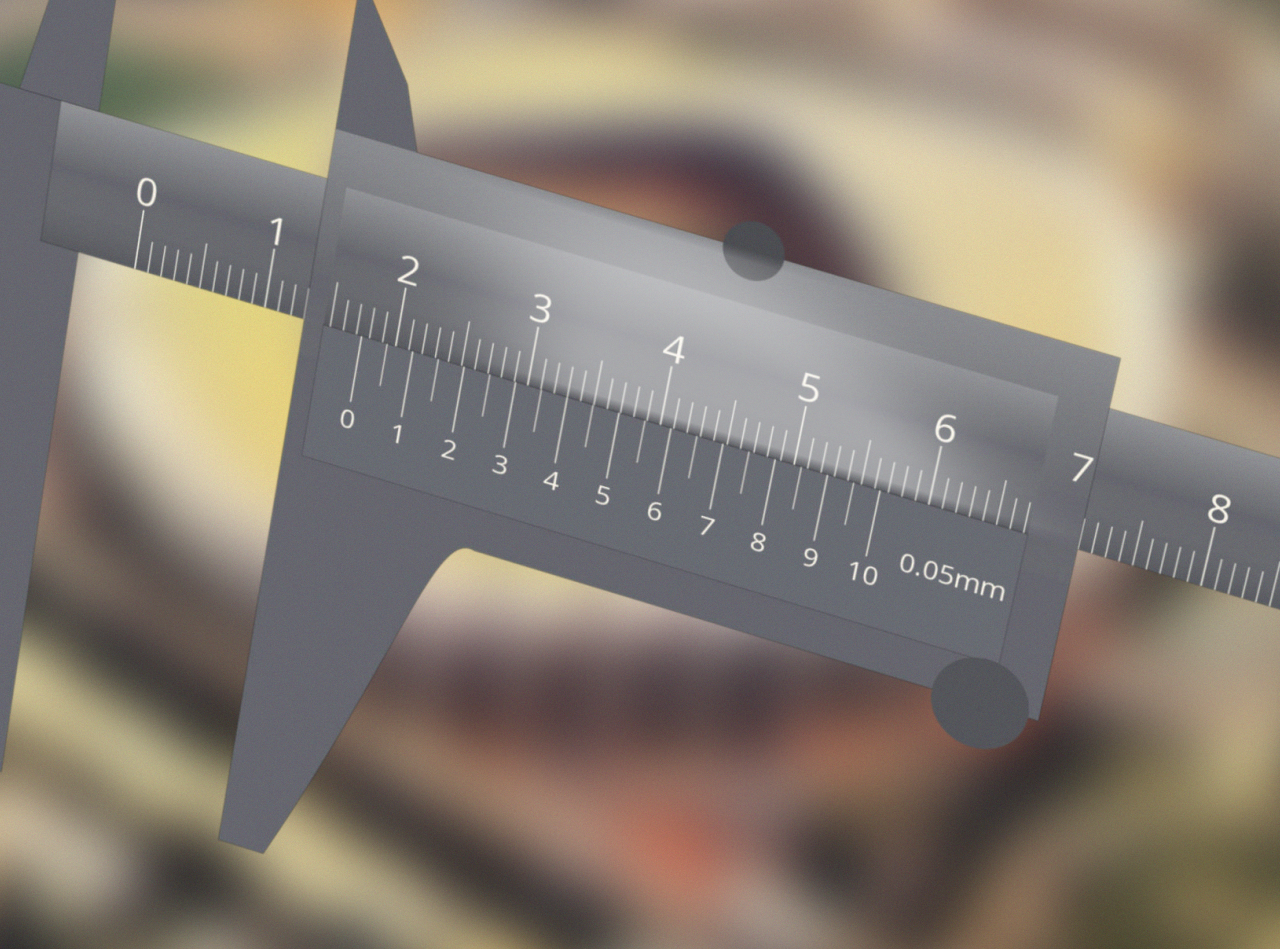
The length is 17.4 mm
